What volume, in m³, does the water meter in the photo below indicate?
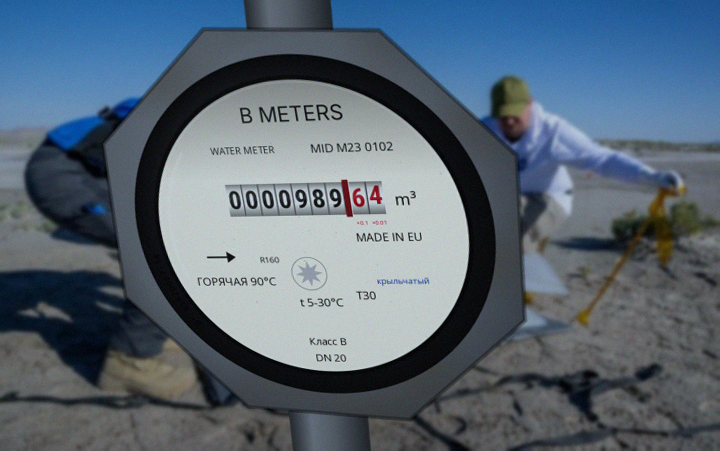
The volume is 989.64 m³
